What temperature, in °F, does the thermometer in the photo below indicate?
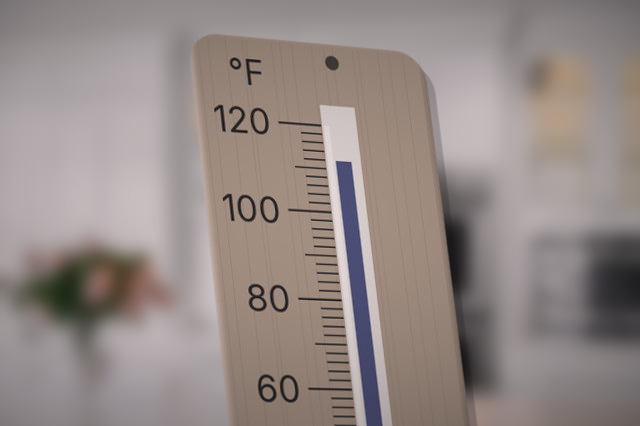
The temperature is 112 °F
